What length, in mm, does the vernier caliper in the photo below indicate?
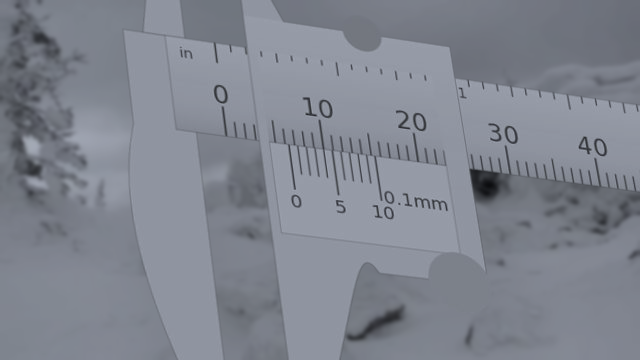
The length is 6.4 mm
